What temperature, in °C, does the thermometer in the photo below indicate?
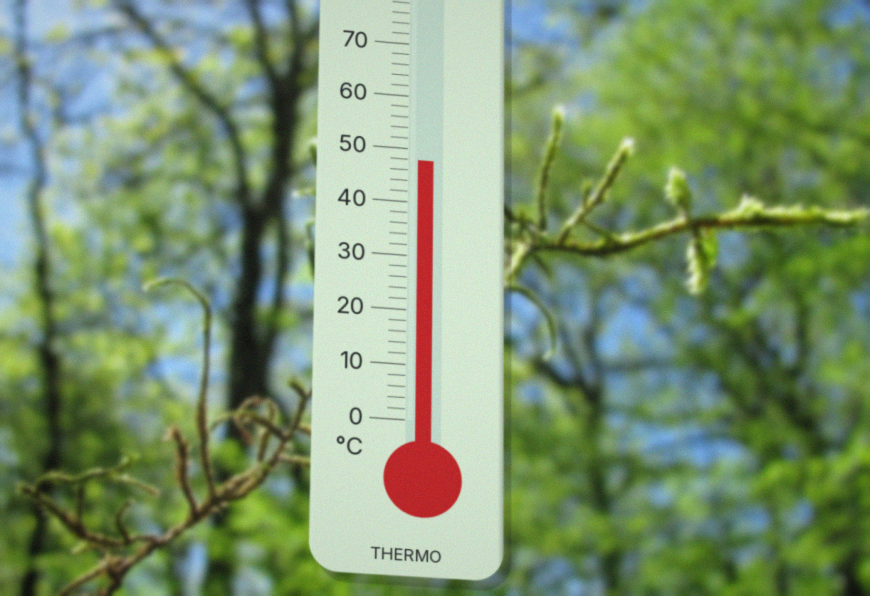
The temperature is 48 °C
